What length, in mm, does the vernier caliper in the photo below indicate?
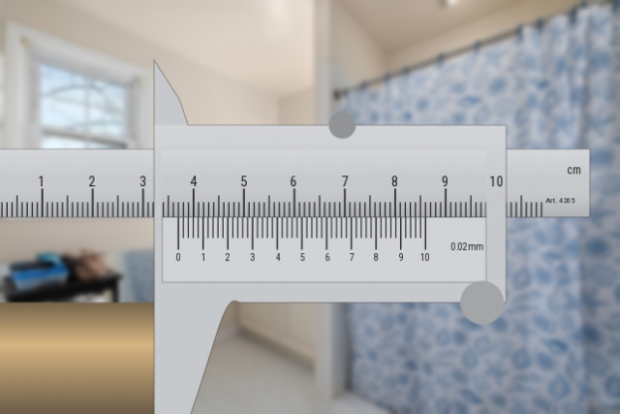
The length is 37.0 mm
